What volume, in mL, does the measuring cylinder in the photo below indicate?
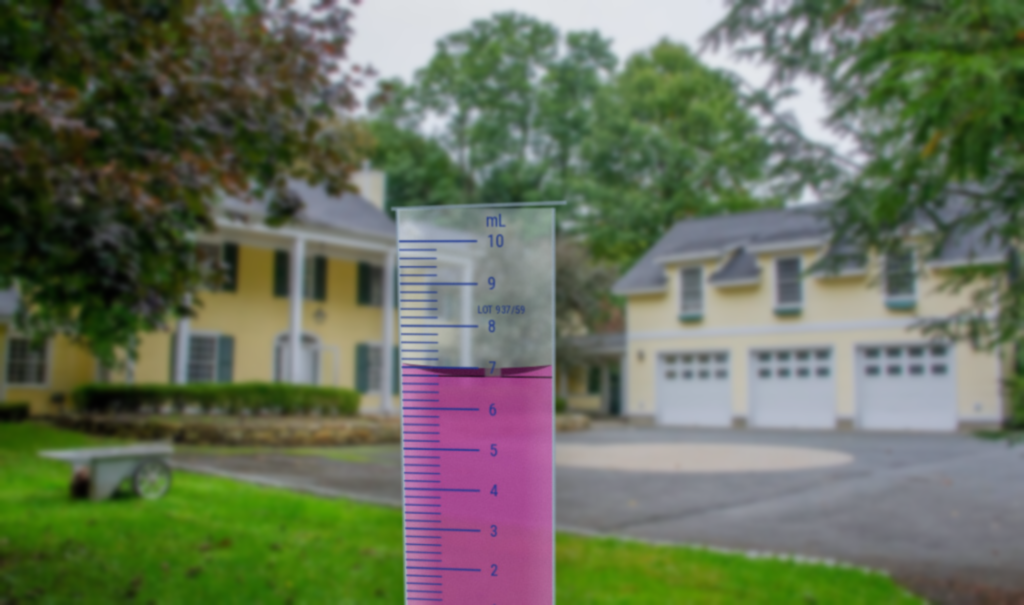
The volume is 6.8 mL
